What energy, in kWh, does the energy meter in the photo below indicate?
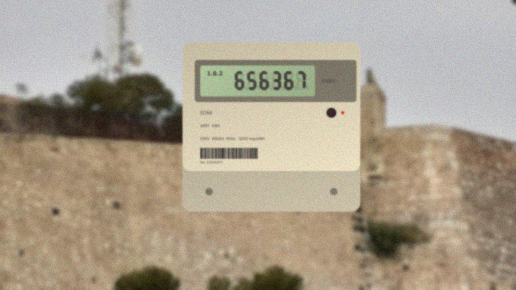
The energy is 656367 kWh
